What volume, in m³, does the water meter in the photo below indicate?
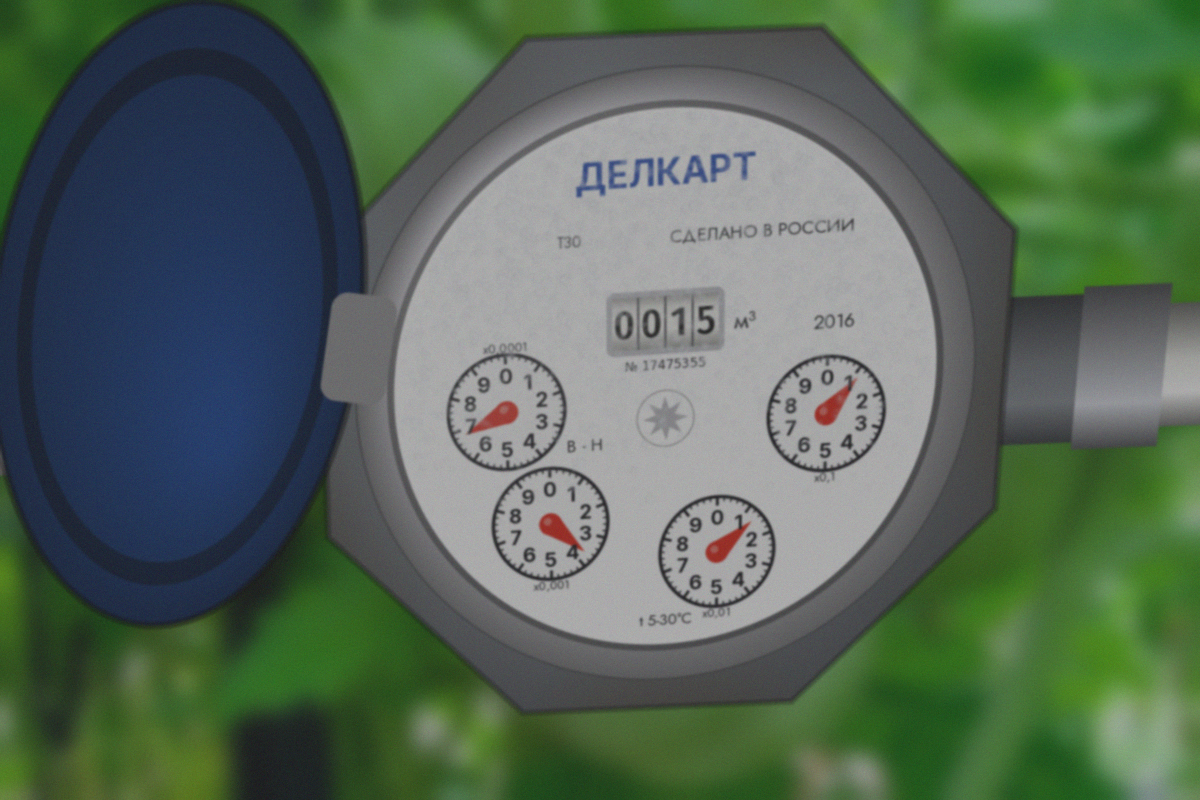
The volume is 15.1136 m³
